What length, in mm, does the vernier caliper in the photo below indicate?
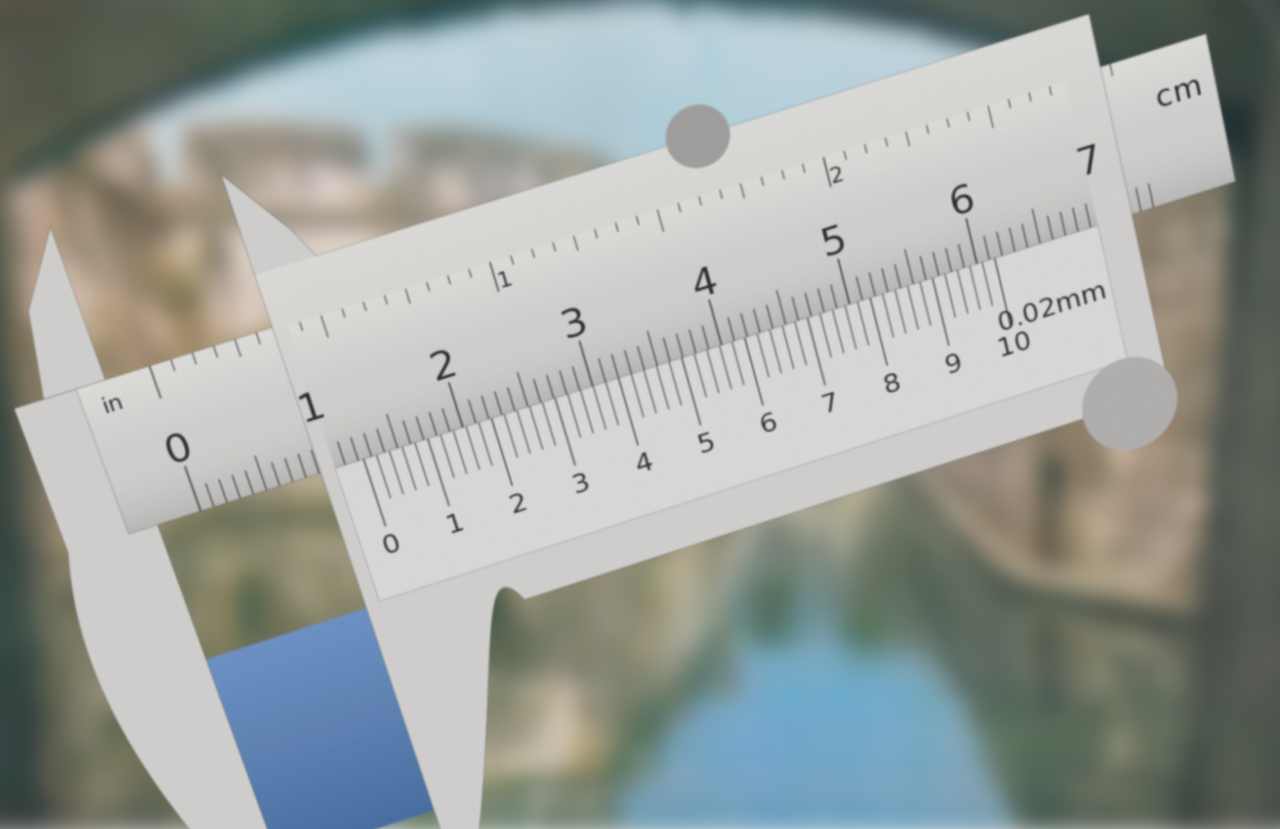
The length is 12.4 mm
